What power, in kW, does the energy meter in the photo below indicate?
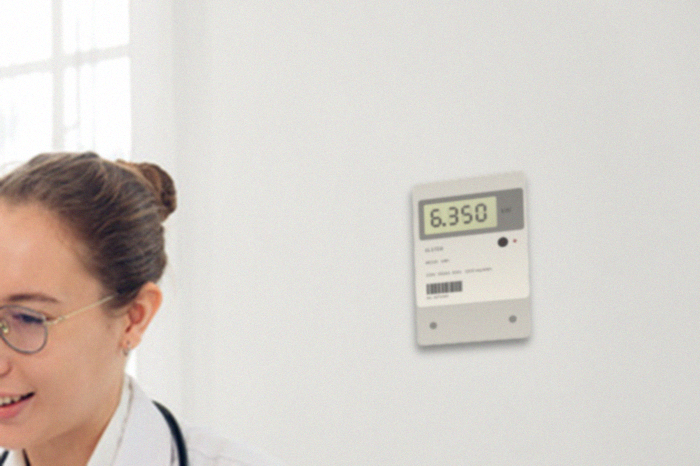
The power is 6.350 kW
